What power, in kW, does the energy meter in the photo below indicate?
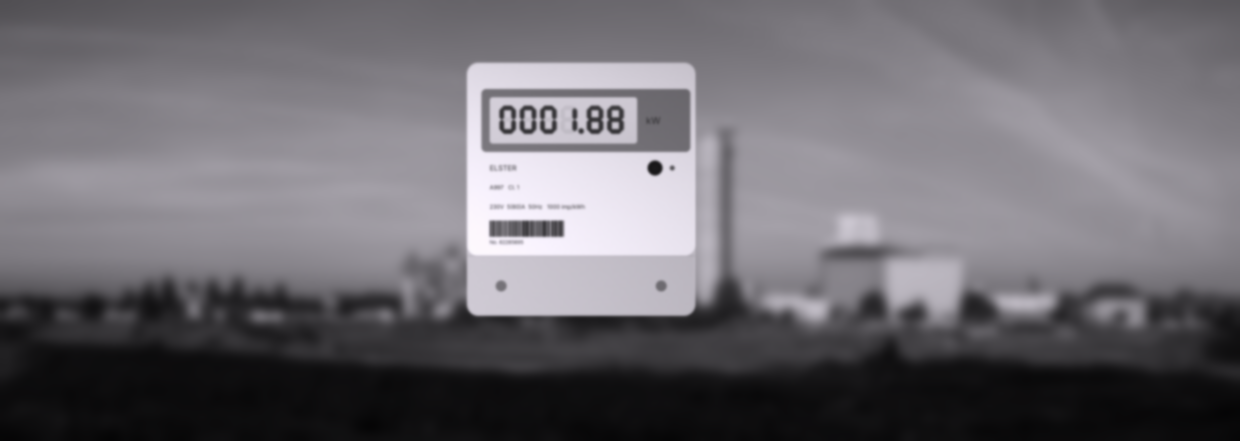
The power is 1.88 kW
